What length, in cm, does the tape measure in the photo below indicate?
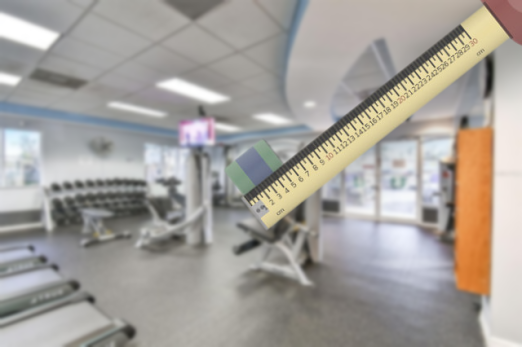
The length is 5.5 cm
